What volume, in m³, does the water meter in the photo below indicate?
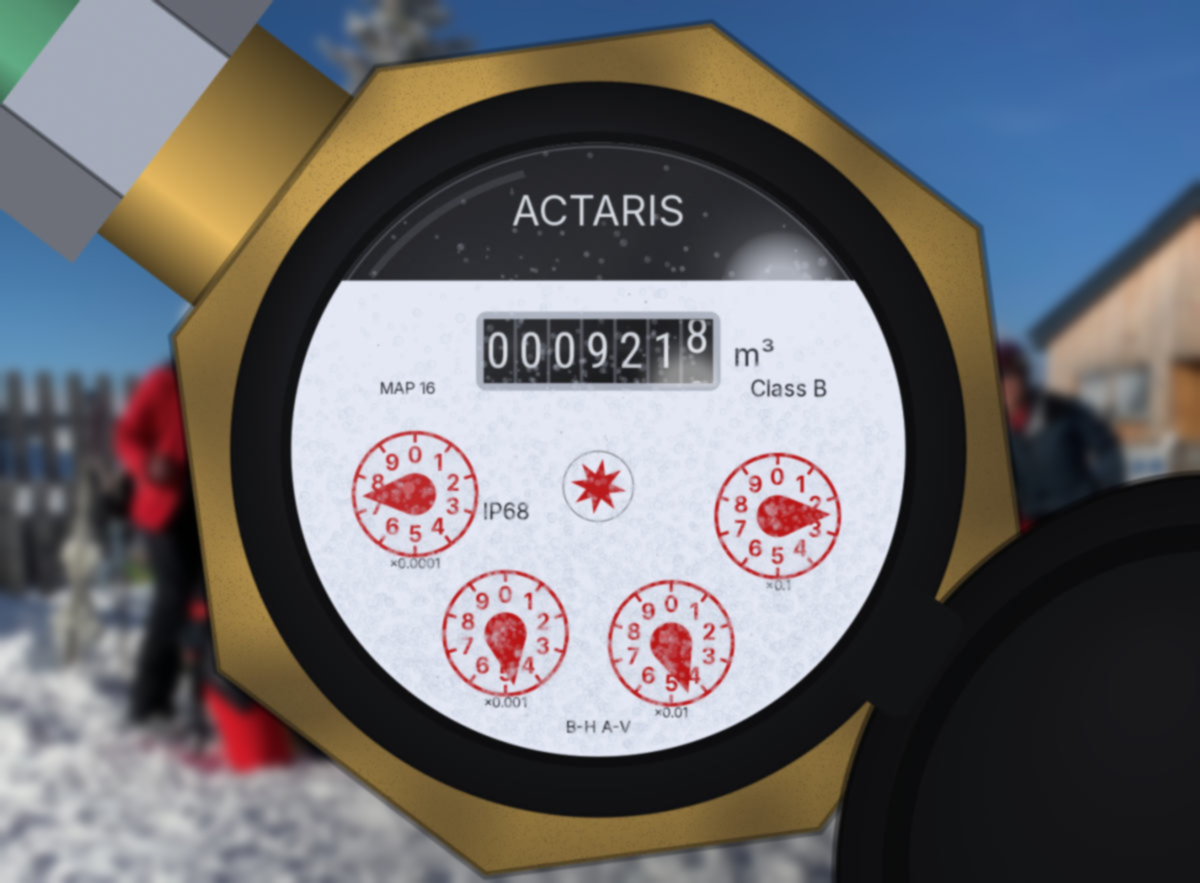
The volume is 9218.2447 m³
